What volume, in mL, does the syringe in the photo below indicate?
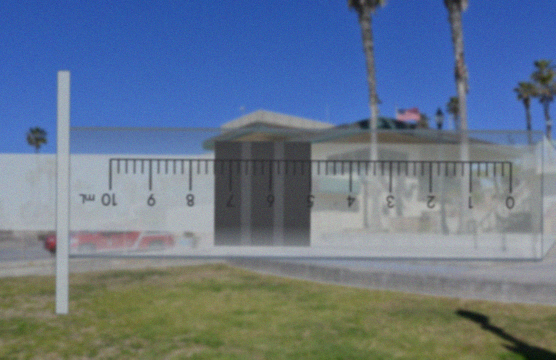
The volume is 5 mL
